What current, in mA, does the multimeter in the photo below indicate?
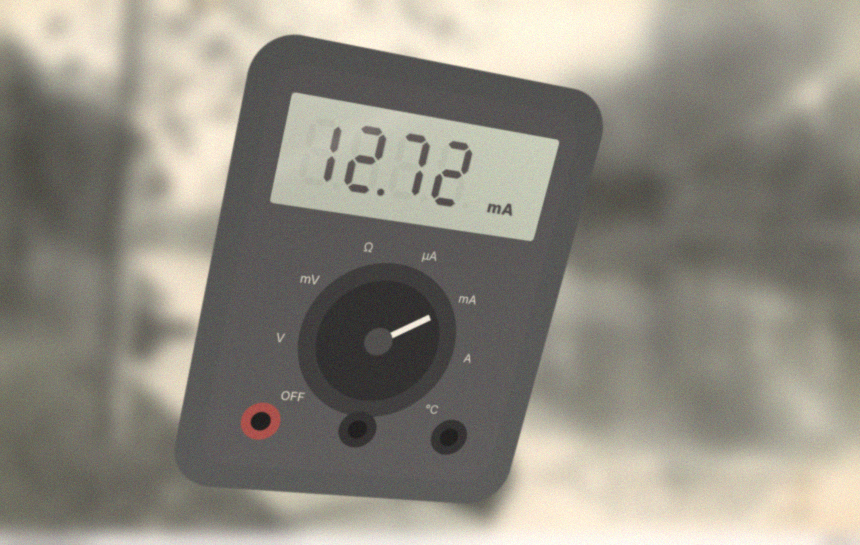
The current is 12.72 mA
